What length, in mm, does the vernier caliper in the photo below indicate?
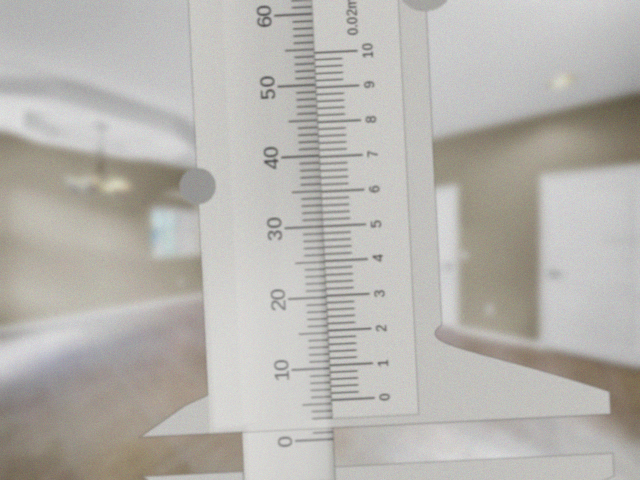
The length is 5.5 mm
